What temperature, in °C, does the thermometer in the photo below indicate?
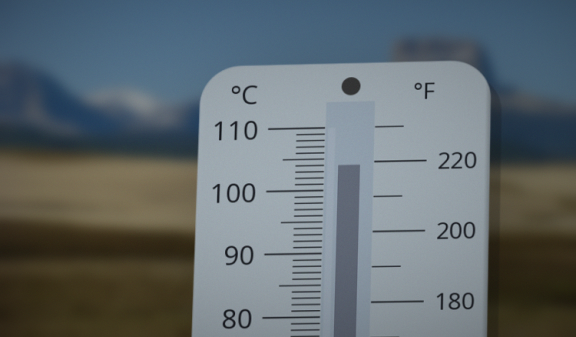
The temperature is 104 °C
